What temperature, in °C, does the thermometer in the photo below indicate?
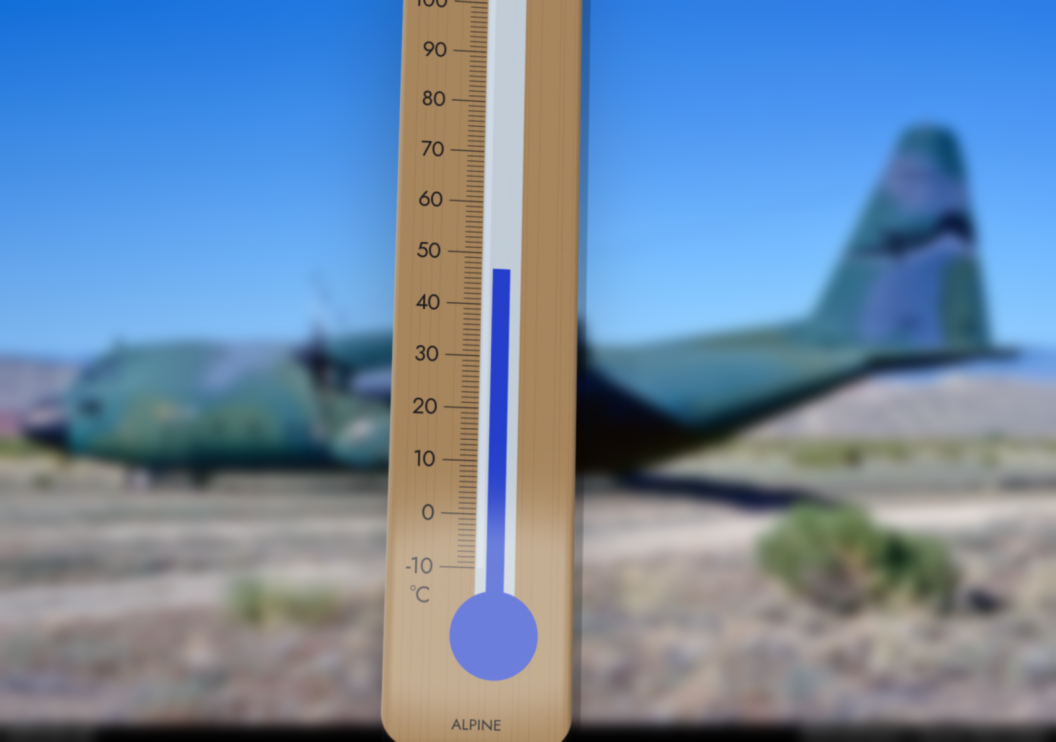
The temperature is 47 °C
